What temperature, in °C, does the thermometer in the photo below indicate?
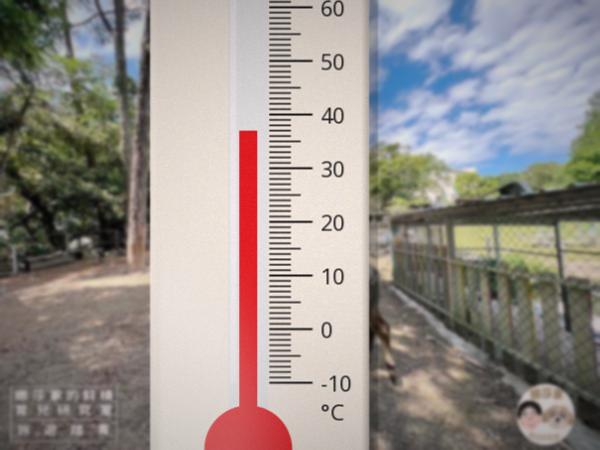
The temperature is 37 °C
